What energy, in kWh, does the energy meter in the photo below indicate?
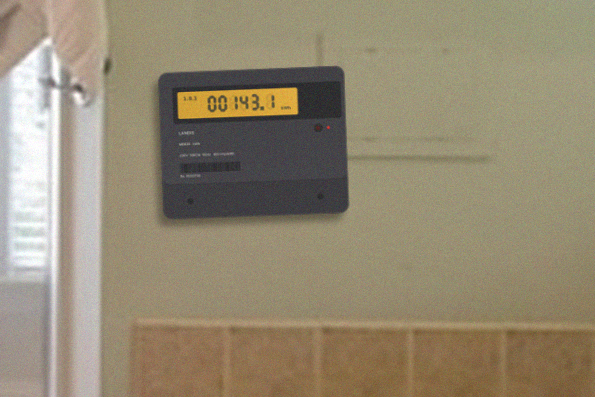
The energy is 143.1 kWh
